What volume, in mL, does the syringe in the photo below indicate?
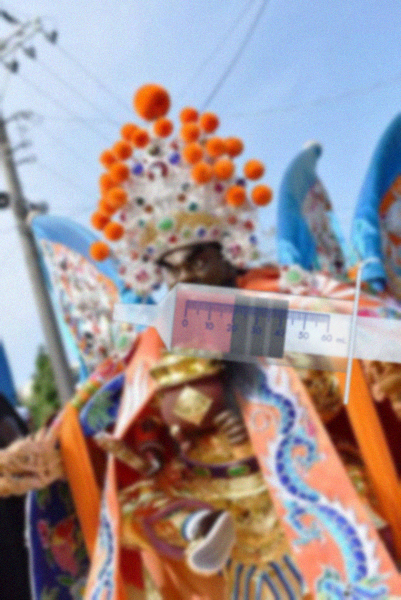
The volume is 20 mL
